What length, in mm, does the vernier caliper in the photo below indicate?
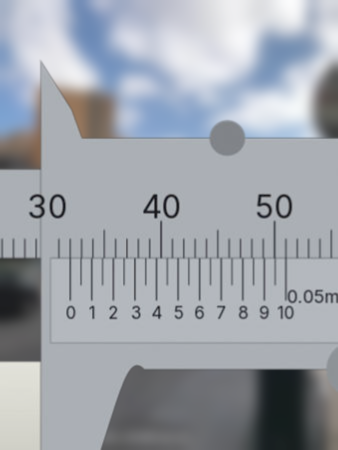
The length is 32.0 mm
